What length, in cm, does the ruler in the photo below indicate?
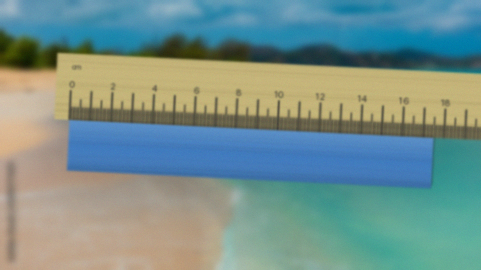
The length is 17.5 cm
